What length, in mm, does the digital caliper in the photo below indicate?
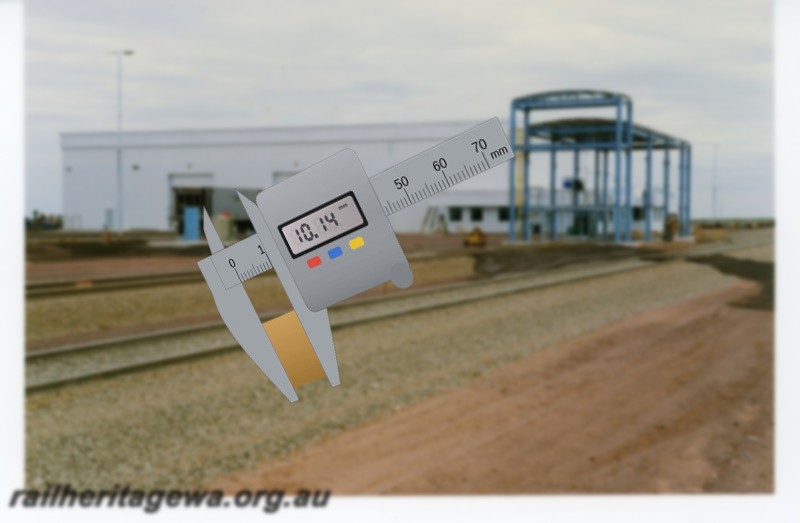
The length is 10.14 mm
